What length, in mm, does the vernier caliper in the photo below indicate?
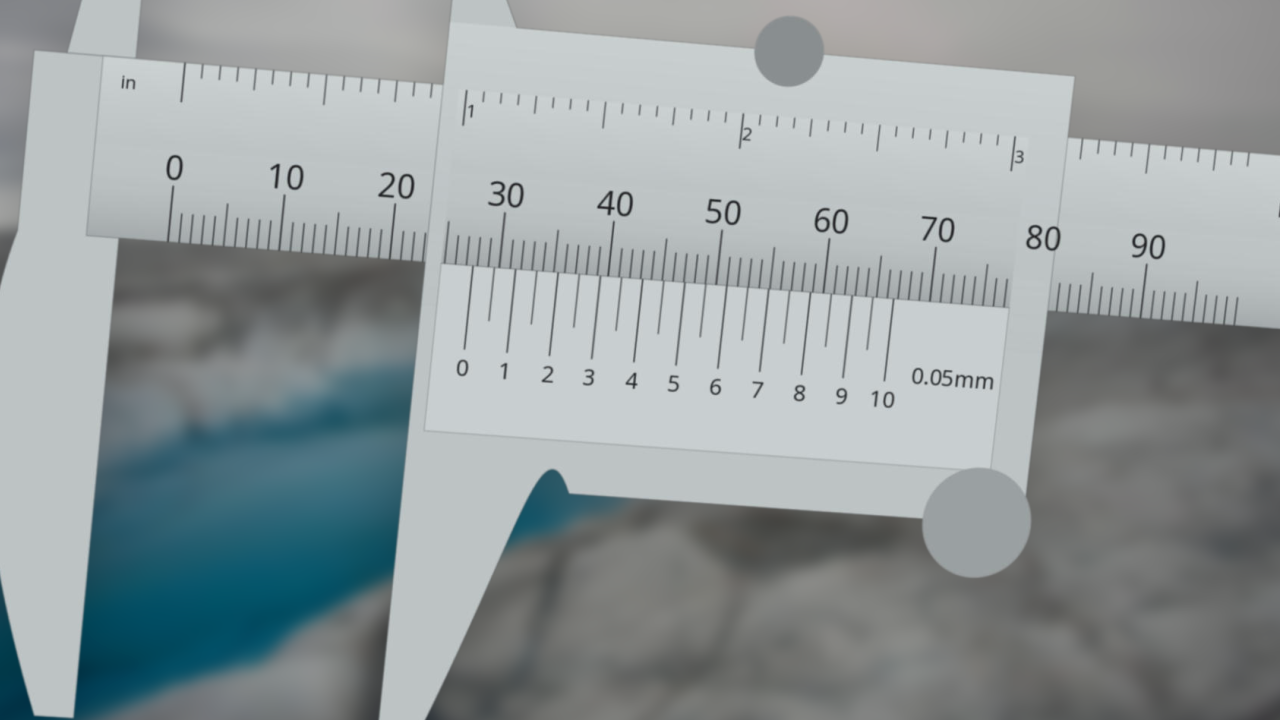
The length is 27.6 mm
